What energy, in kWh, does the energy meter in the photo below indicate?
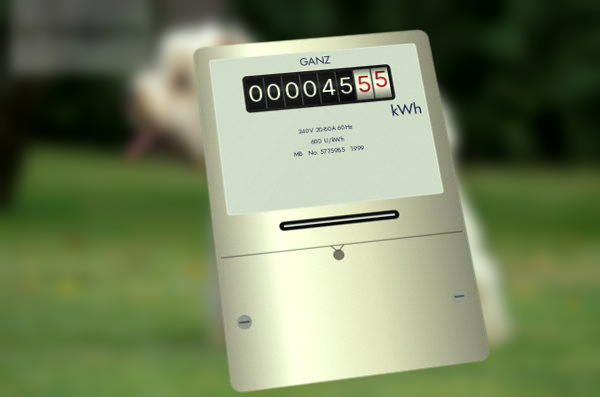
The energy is 45.55 kWh
